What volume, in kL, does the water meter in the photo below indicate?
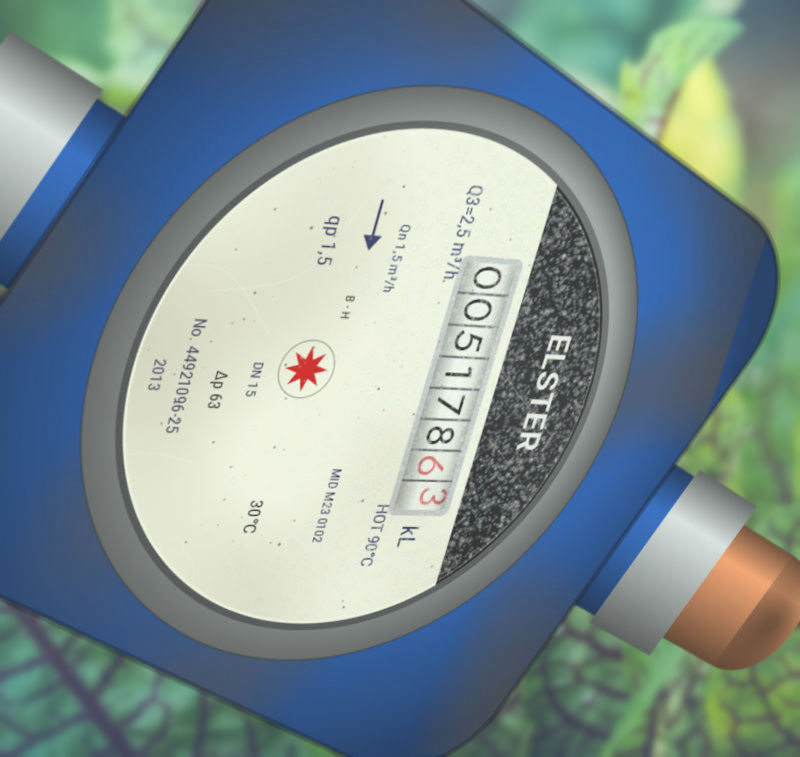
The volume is 5178.63 kL
